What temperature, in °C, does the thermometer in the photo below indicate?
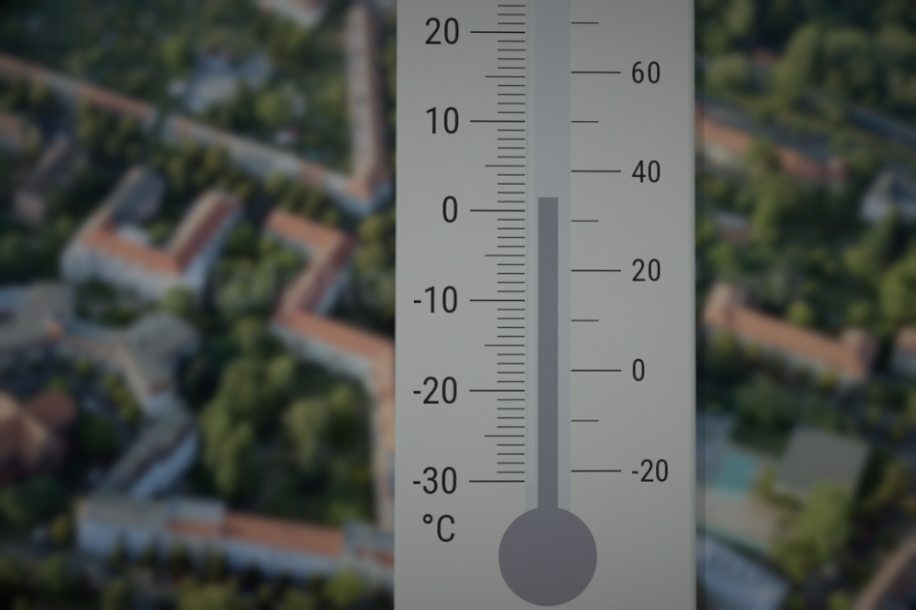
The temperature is 1.5 °C
